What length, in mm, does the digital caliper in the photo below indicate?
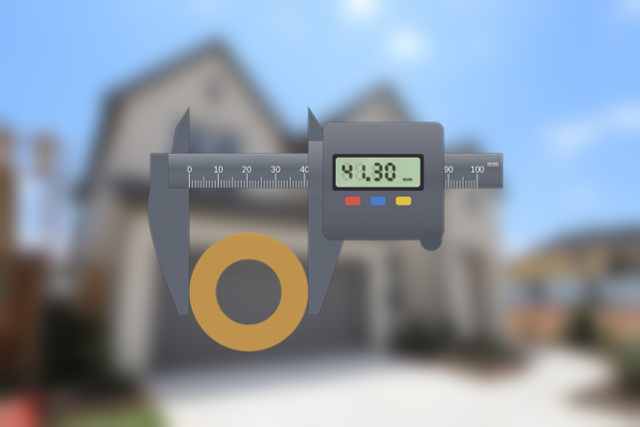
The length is 41.30 mm
